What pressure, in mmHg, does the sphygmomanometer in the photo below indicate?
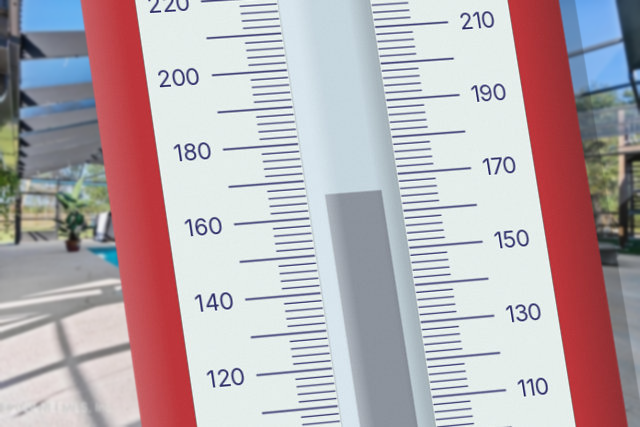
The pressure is 166 mmHg
